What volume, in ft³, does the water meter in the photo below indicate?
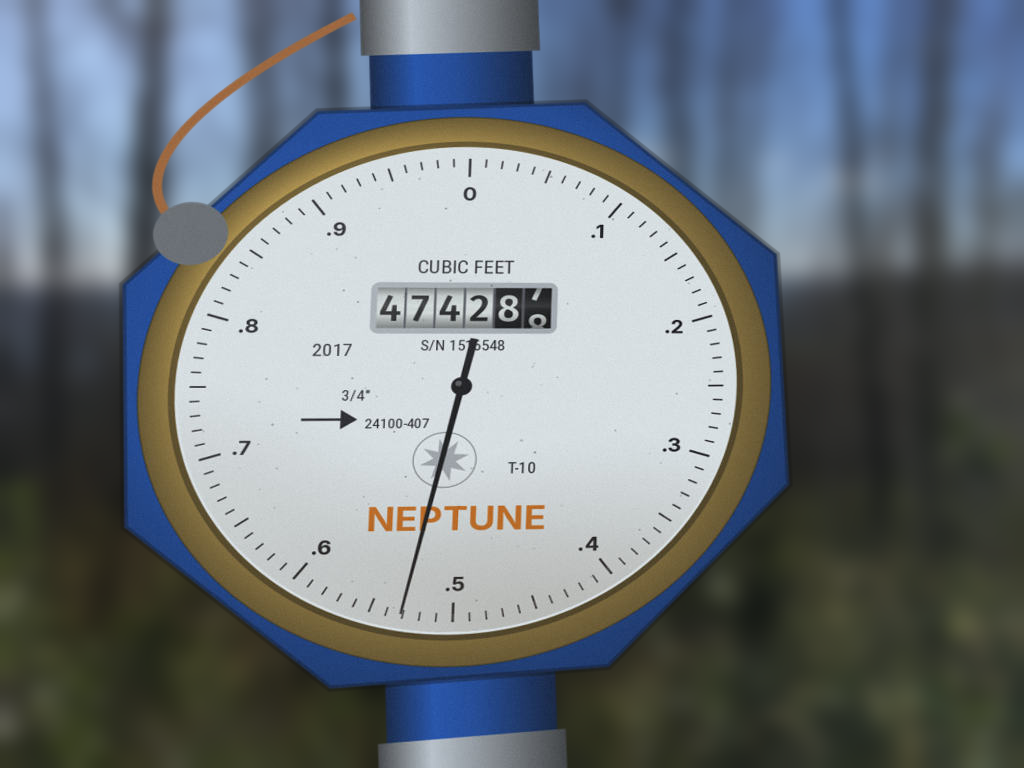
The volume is 474287.53 ft³
